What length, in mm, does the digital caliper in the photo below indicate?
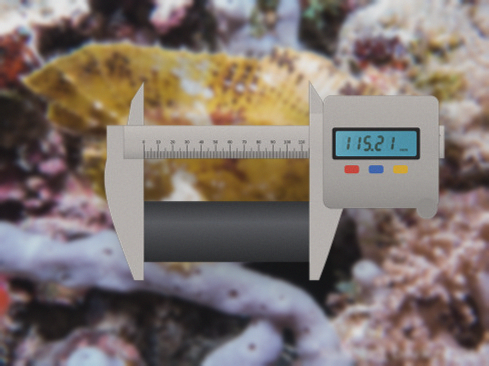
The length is 115.21 mm
